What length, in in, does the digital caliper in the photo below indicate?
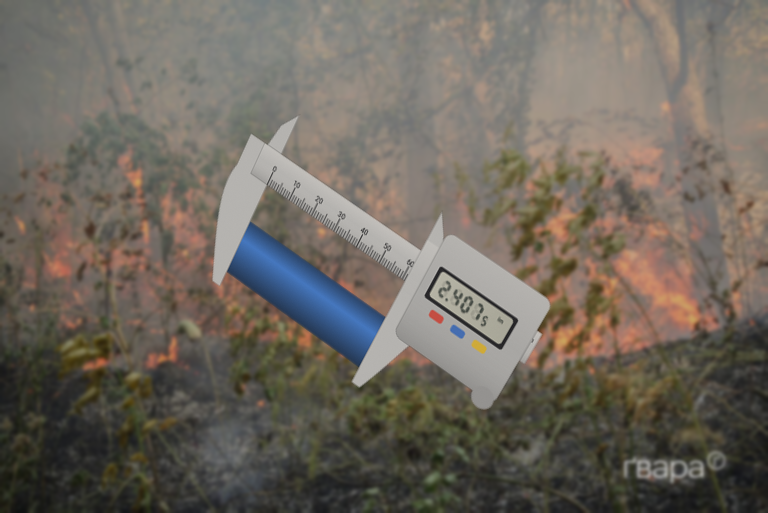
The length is 2.4075 in
